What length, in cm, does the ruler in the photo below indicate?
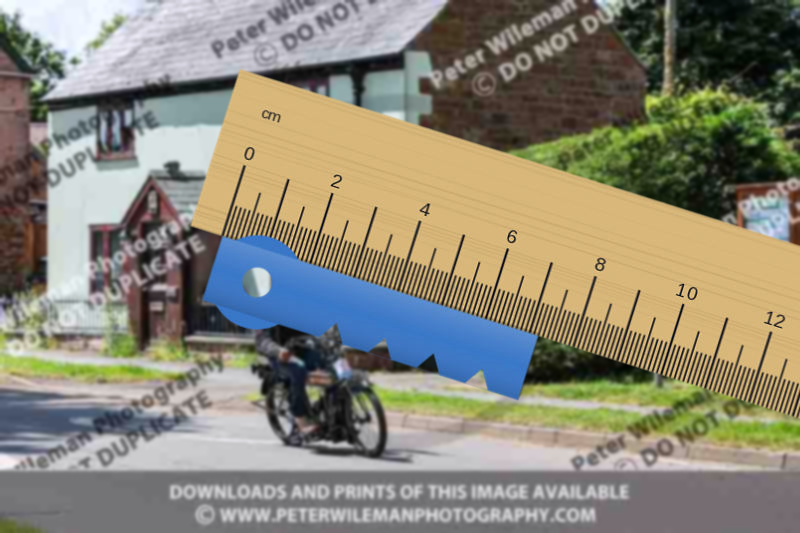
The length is 7.2 cm
